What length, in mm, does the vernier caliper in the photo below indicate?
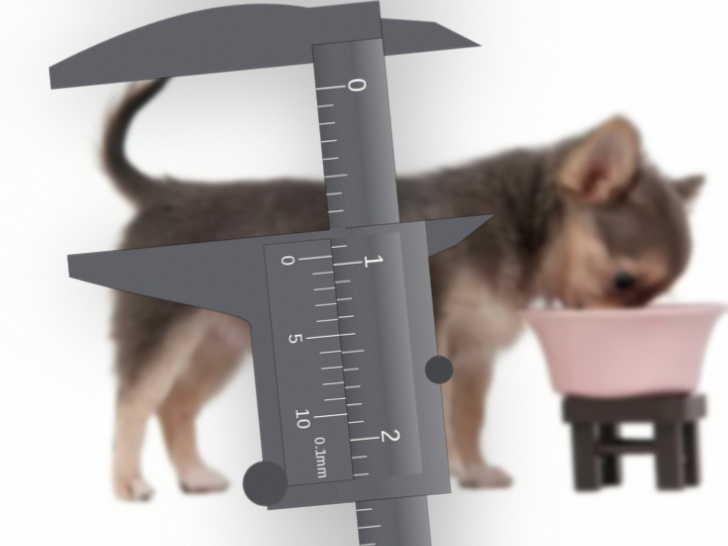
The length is 9.5 mm
